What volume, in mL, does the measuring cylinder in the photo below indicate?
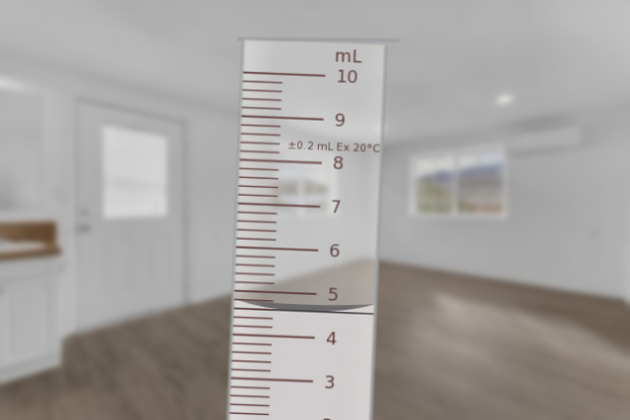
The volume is 4.6 mL
